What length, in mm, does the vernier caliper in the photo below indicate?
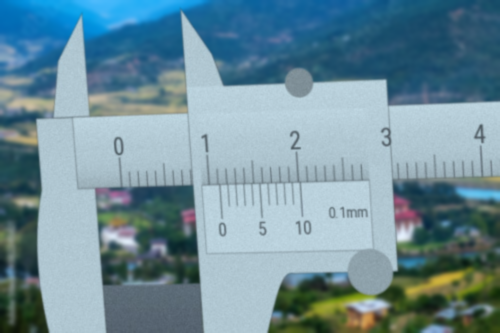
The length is 11.2 mm
